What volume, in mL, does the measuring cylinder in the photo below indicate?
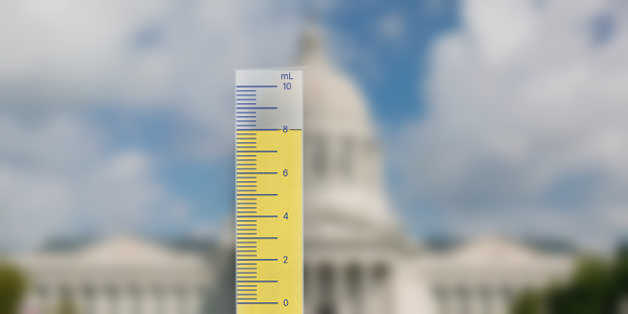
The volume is 8 mL
